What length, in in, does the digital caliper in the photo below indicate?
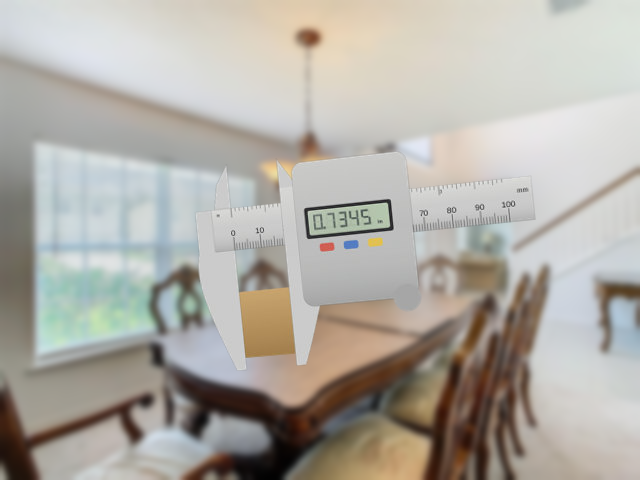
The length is 0.7345 in
